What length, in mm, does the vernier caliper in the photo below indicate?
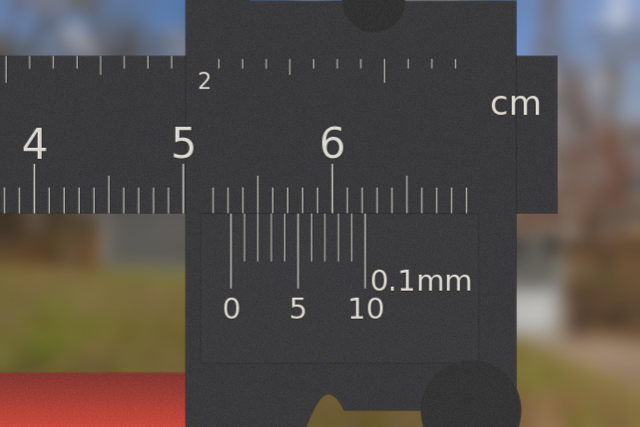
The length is 53.2 mm
